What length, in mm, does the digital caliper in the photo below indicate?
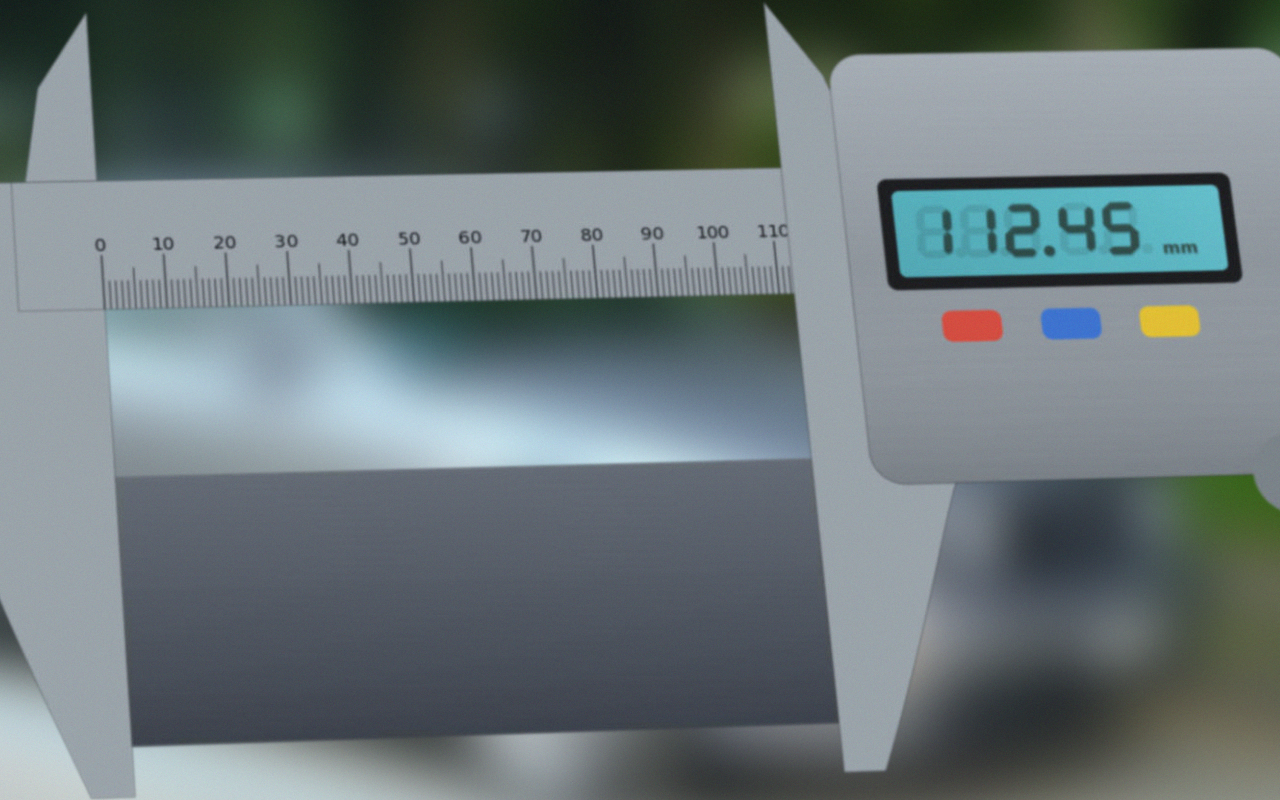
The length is 112.45 mm
